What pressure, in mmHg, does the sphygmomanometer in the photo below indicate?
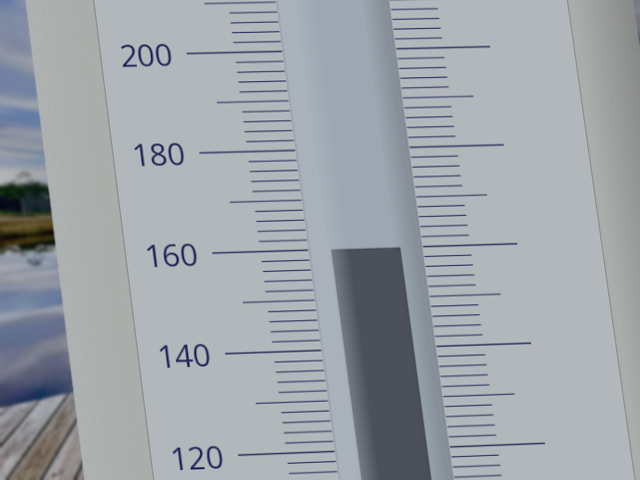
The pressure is 160 mmHg
